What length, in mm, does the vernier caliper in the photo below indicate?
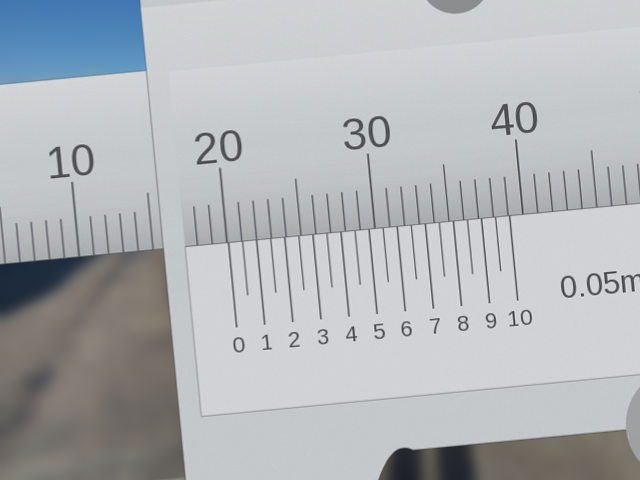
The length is 20.1 mm
